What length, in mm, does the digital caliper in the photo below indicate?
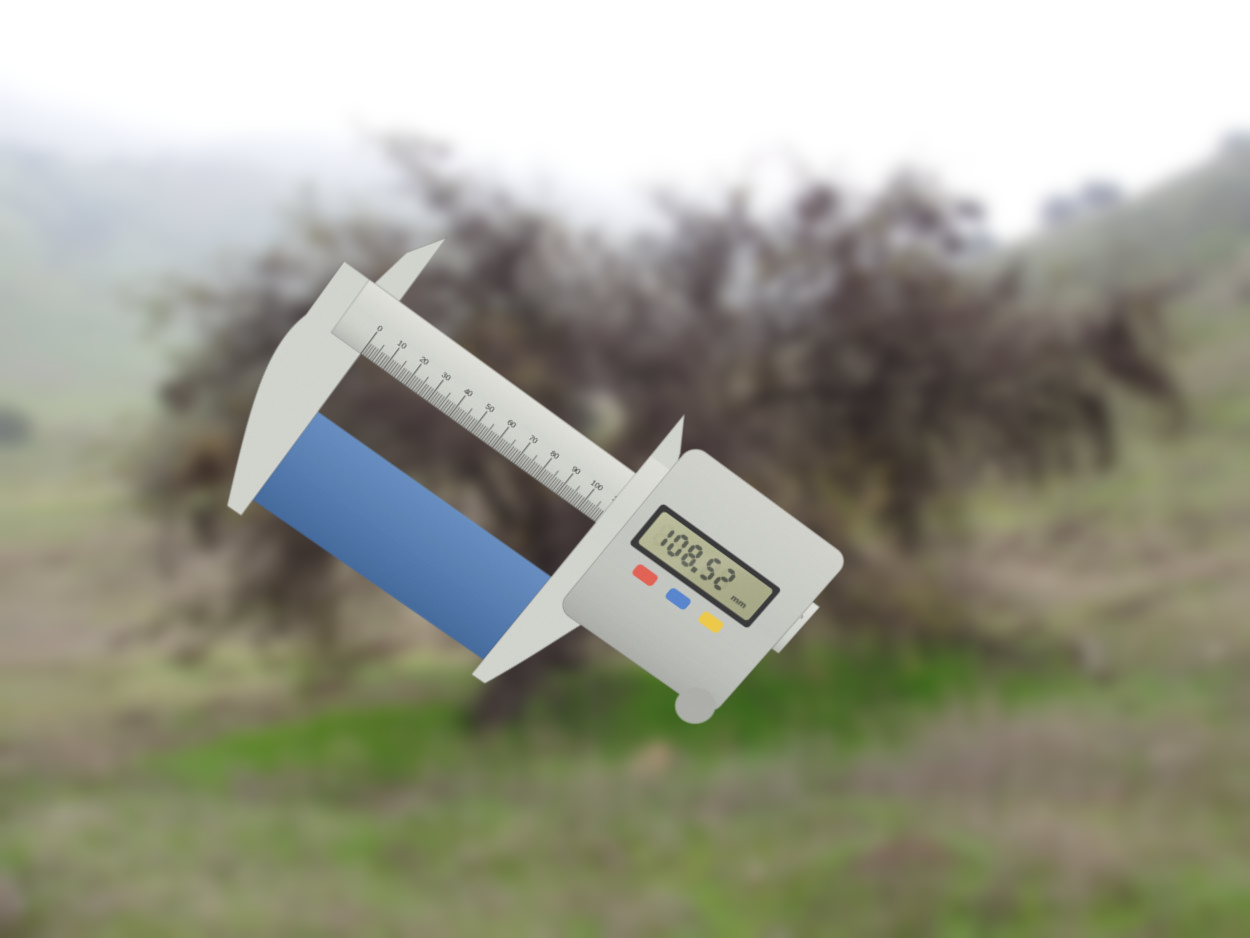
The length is 108.52 mm
